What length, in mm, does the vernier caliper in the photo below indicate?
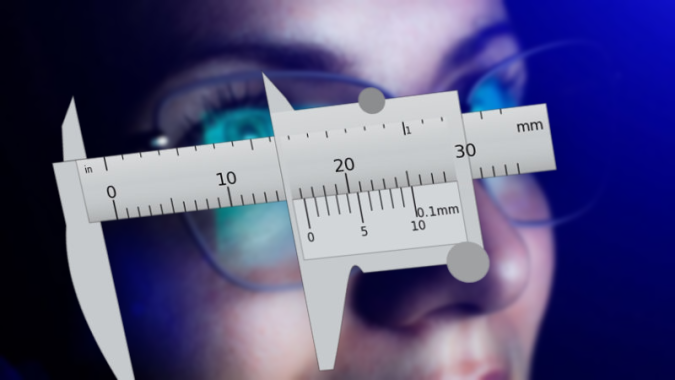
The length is 16.2 mm
